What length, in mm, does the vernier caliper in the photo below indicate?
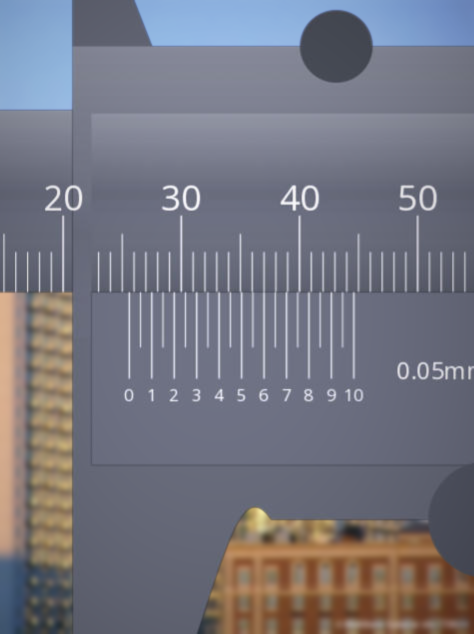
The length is 25.6 mm
